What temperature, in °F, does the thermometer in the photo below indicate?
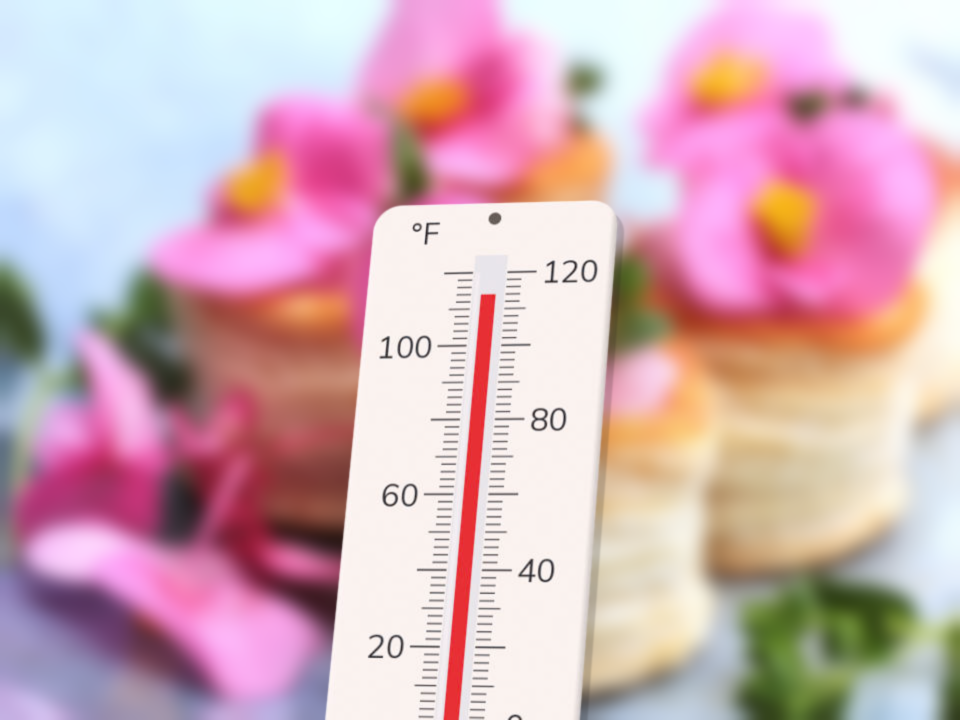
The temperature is 114 °F
